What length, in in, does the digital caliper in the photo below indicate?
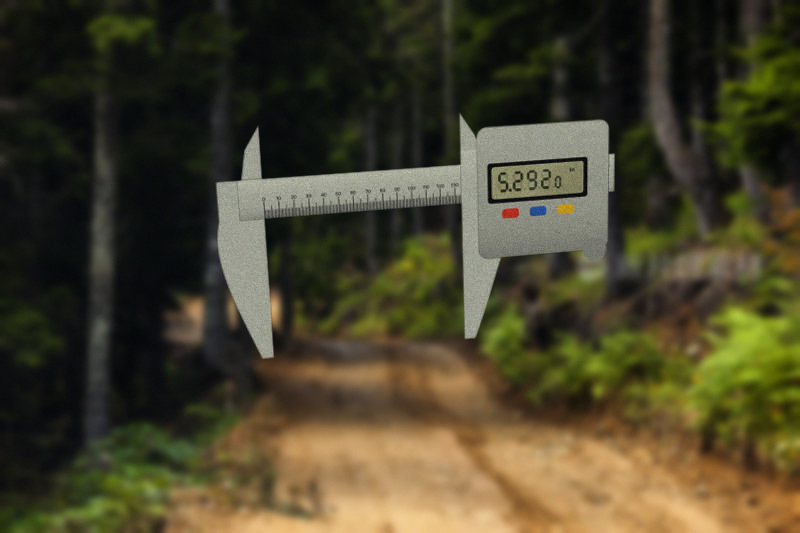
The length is 5.2920 in
